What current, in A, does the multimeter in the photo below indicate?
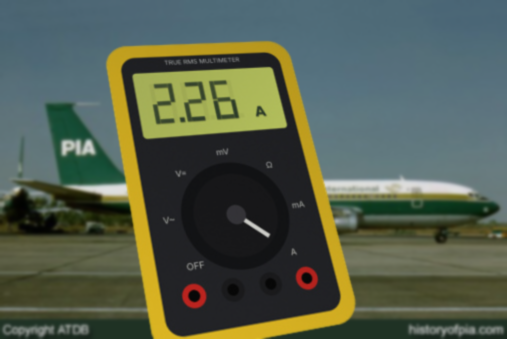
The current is 2.26 A
